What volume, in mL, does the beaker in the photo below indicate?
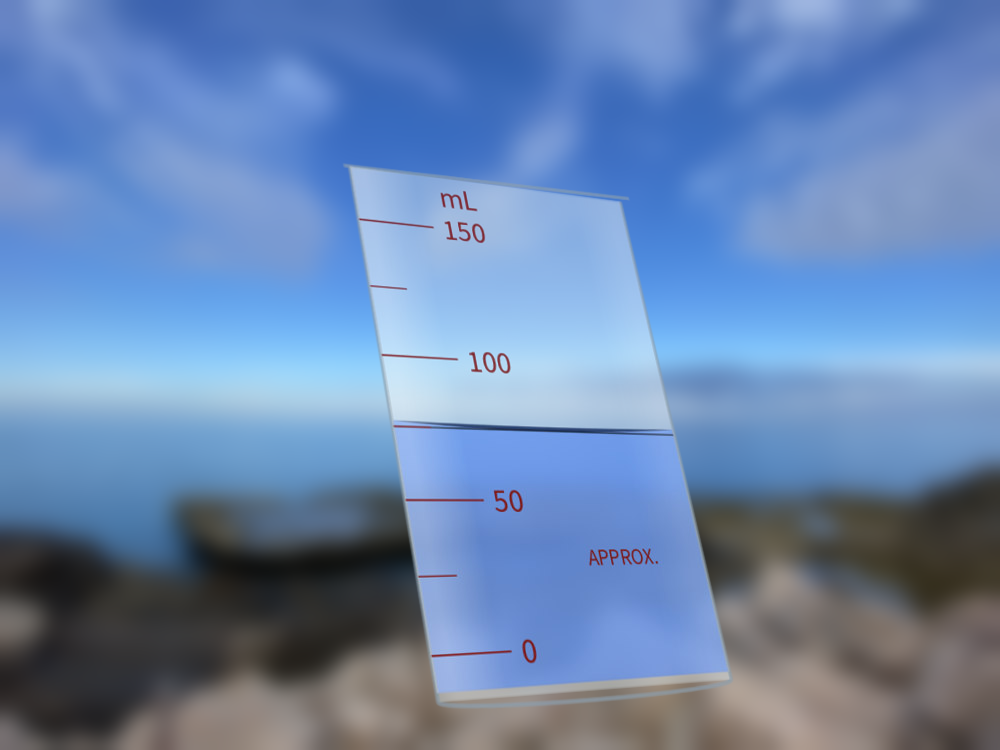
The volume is 75 mL
